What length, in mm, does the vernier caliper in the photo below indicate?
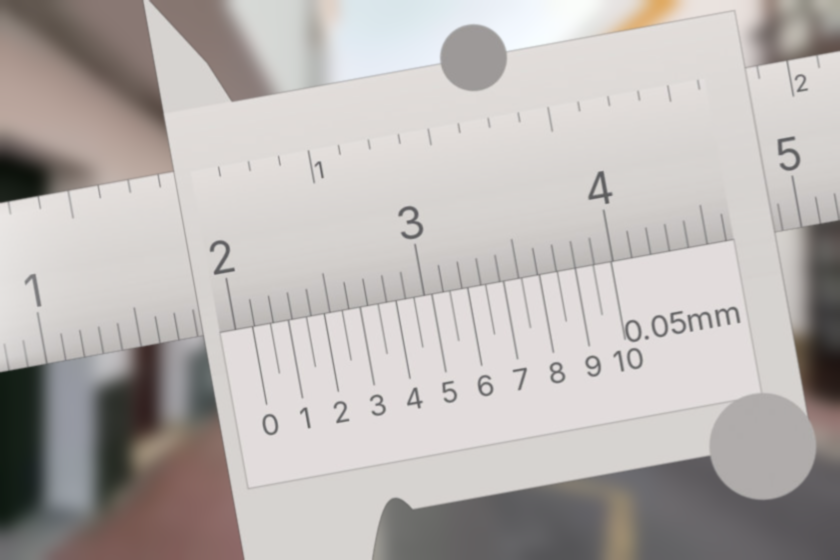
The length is 20.9 mm
